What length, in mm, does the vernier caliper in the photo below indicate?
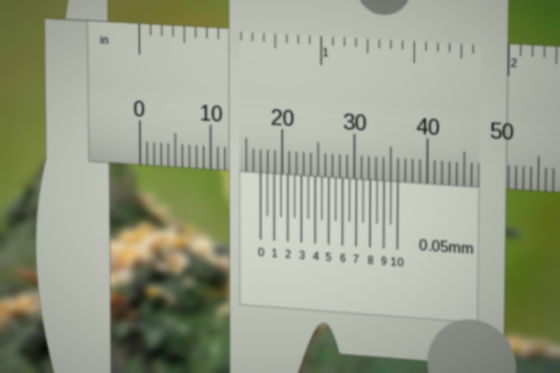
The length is 17.0 mm
